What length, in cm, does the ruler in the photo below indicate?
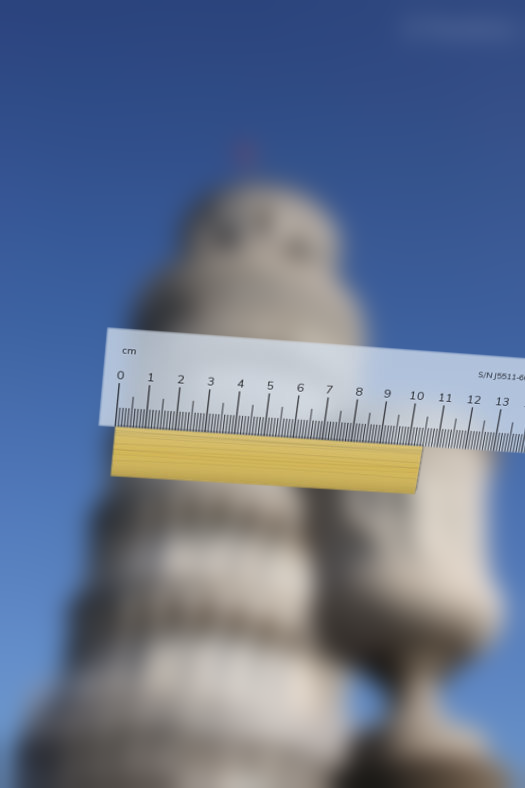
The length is 10.5 cm
